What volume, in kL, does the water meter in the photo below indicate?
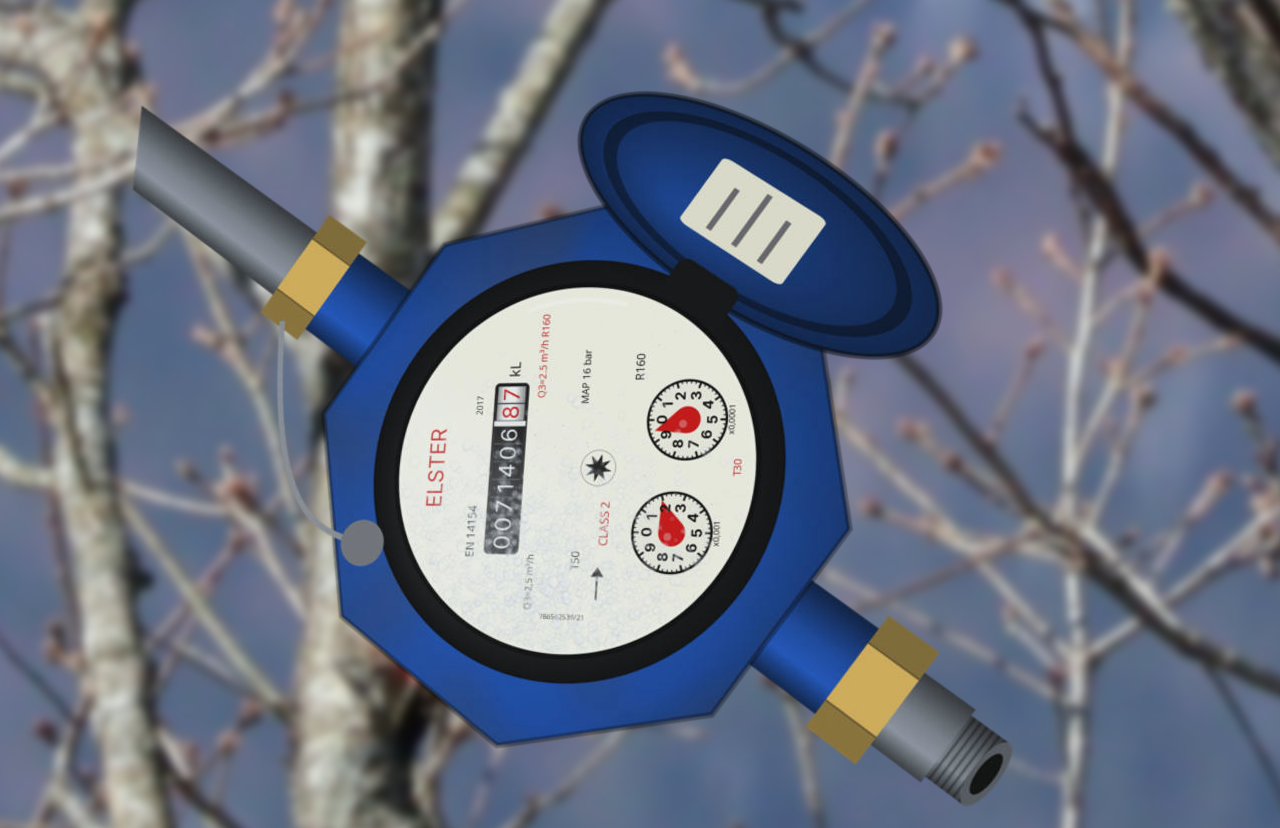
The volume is 71406.8719 kL
